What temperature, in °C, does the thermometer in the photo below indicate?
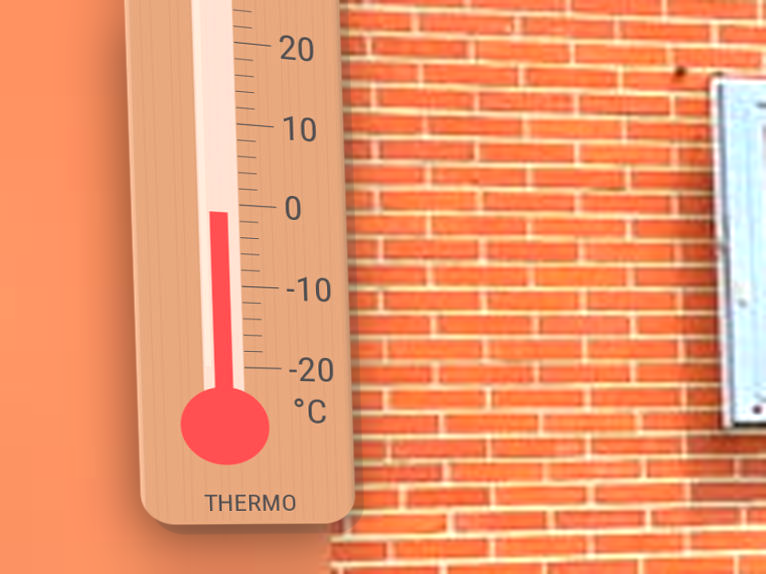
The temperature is -1 °C
